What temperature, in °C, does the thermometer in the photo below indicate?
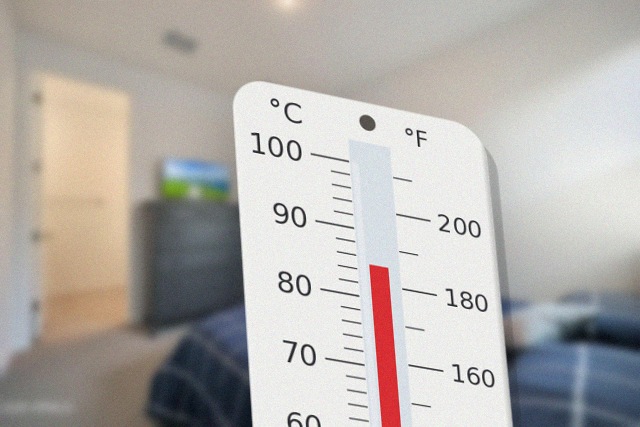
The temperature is 85 °C
